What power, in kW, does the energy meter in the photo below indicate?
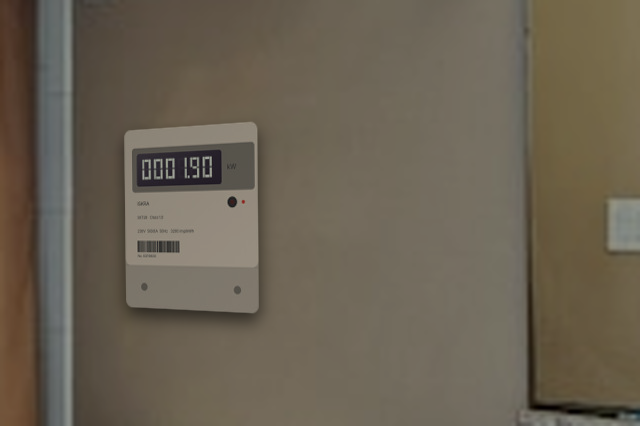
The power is 1.90 kW
